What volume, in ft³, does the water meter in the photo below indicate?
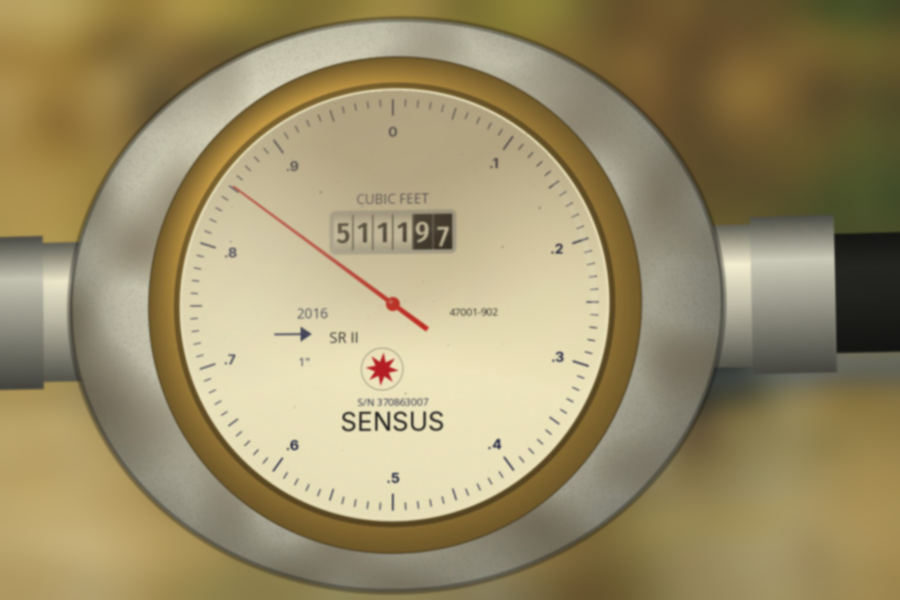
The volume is 511196.85 ft³
